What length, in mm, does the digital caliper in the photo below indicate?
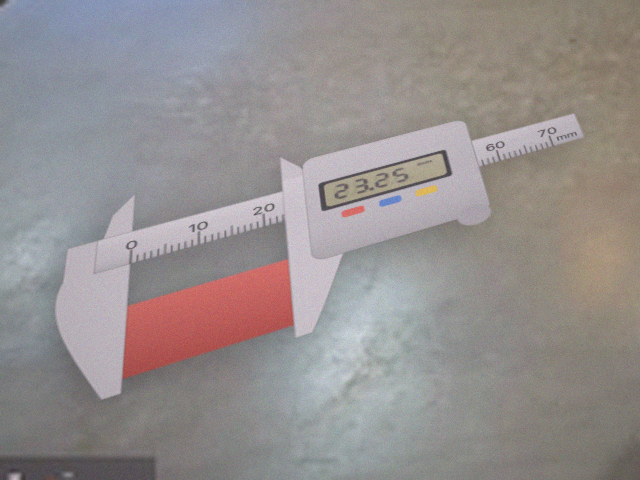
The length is 23.25 mm
